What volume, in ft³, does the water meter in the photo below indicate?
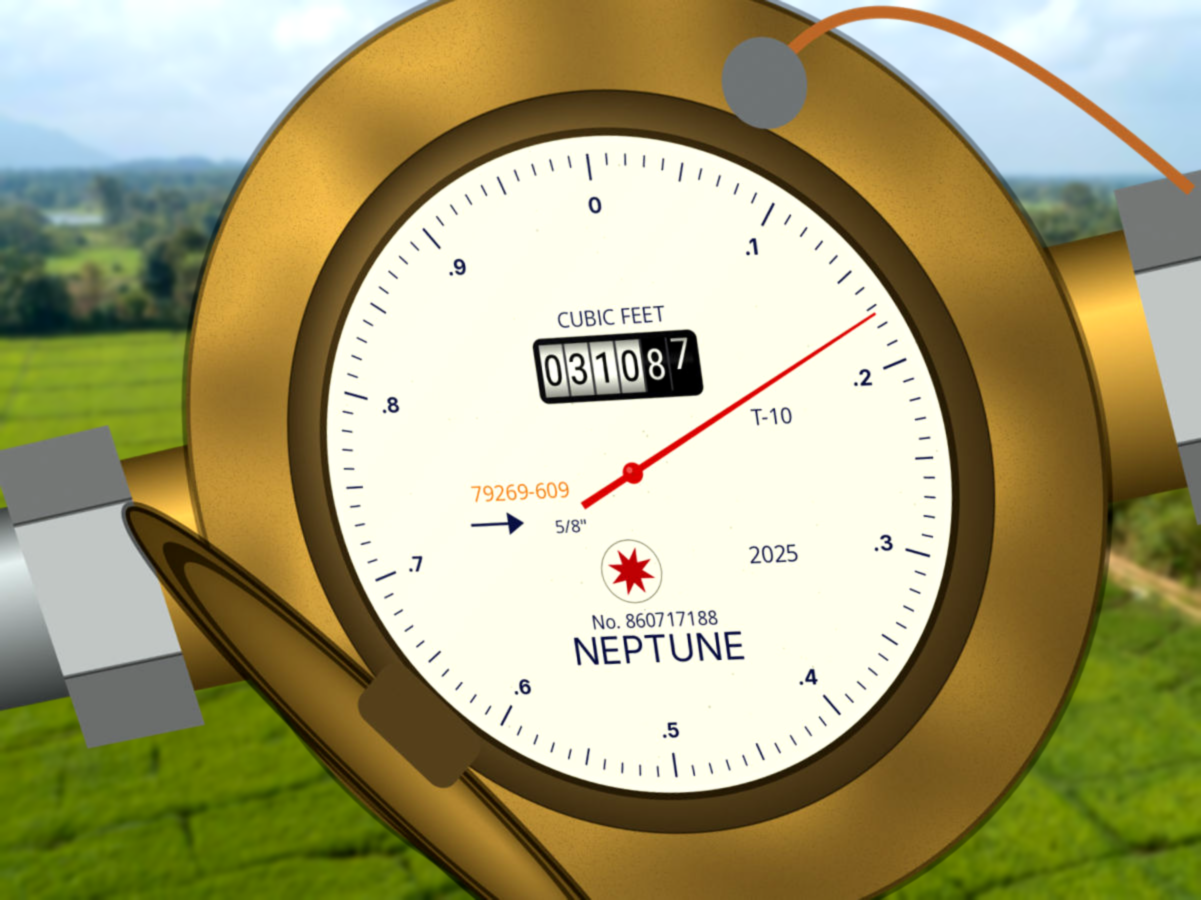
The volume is 31087.17 ft³
